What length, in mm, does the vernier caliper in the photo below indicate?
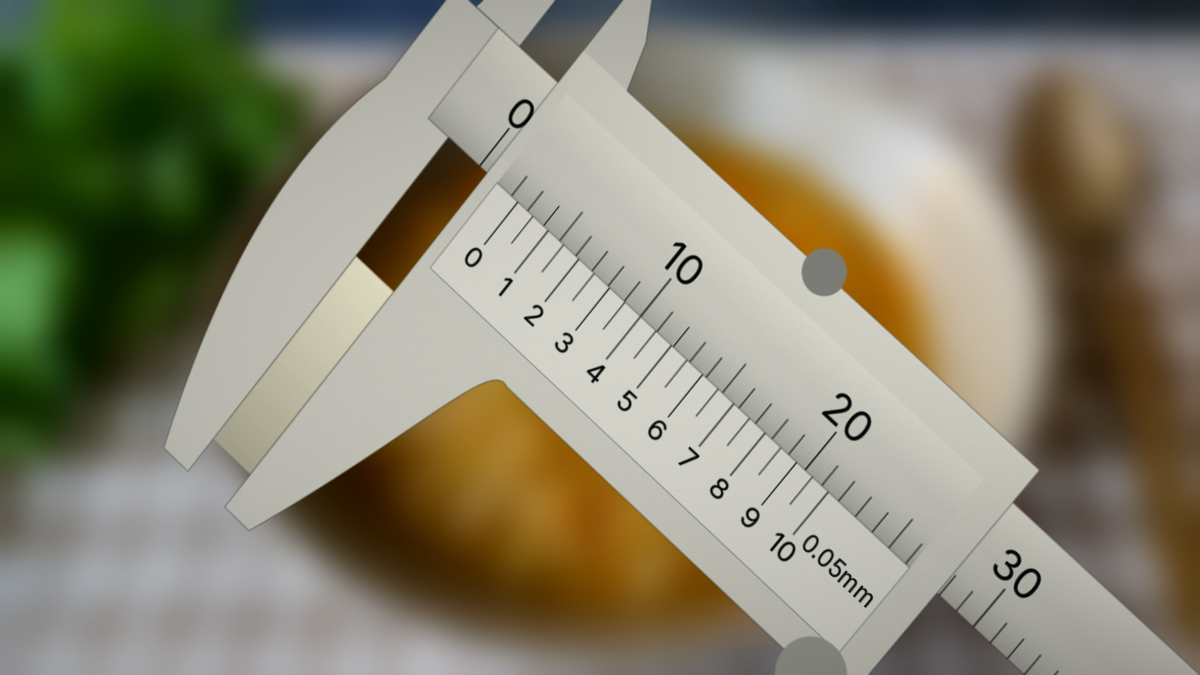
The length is 2.4 mm
